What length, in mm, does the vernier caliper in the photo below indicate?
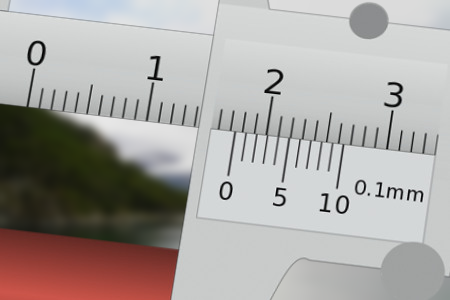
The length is 17.4 mm
